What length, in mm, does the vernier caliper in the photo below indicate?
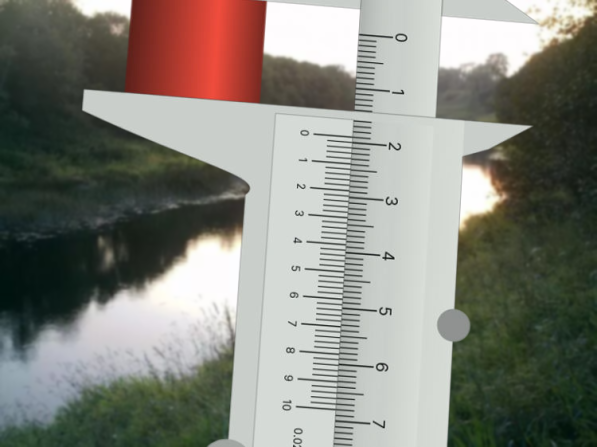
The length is 19.0 mm
